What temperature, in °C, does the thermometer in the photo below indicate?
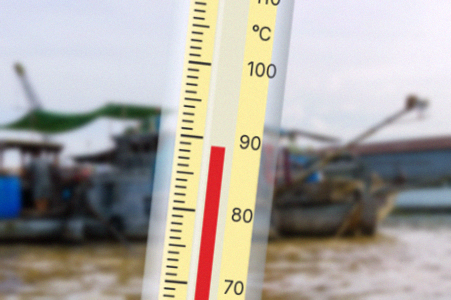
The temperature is 89 °C
